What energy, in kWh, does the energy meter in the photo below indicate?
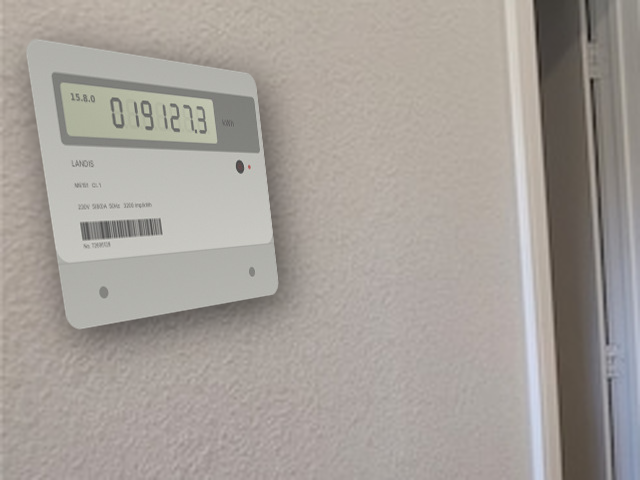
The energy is 19127.3 kWh
